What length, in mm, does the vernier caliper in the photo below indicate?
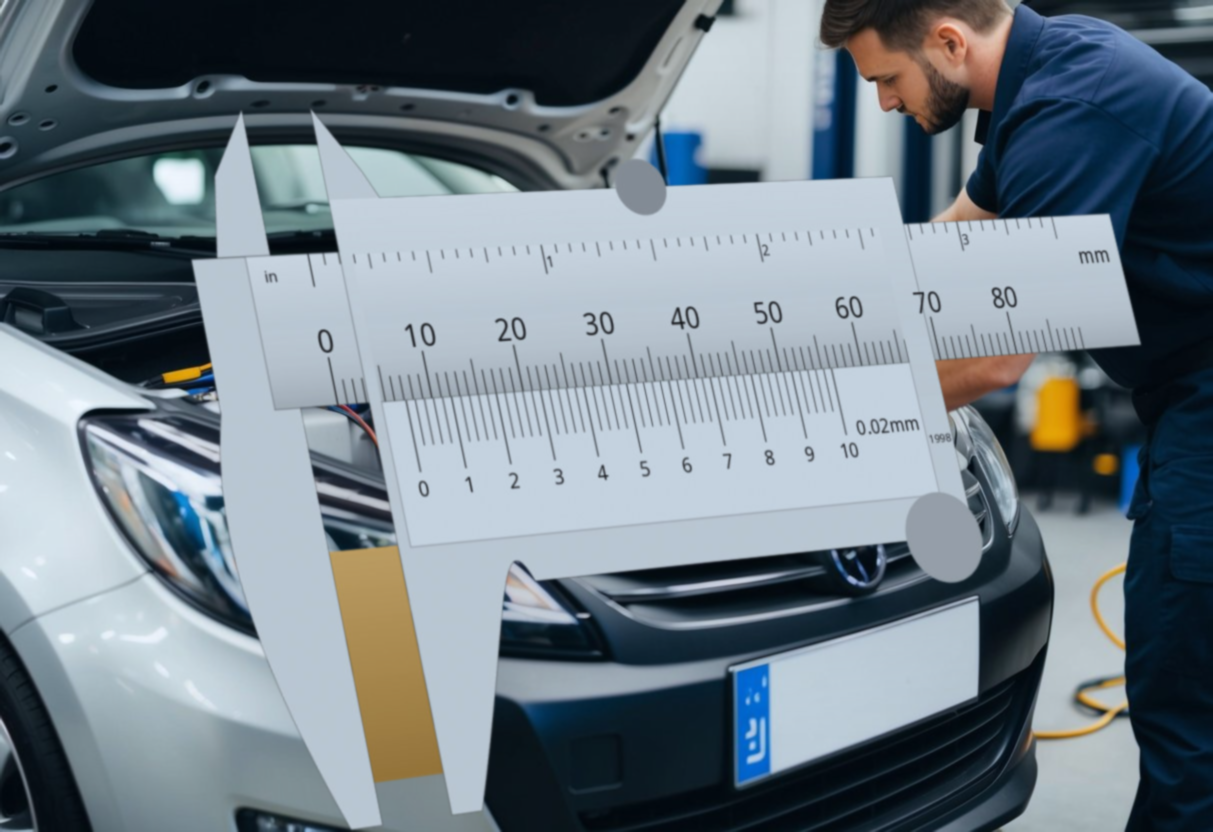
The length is 7.2 mm
